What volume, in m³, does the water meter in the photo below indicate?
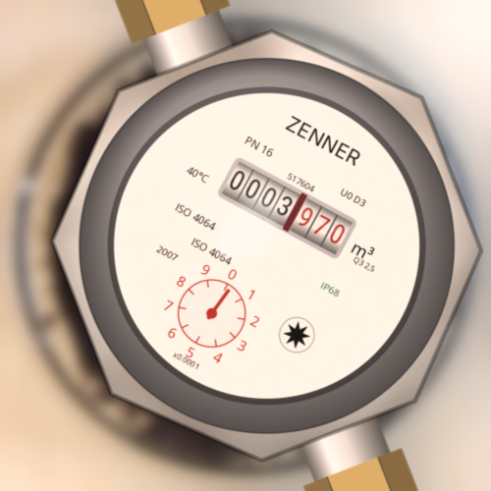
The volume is 3.9700 m³
